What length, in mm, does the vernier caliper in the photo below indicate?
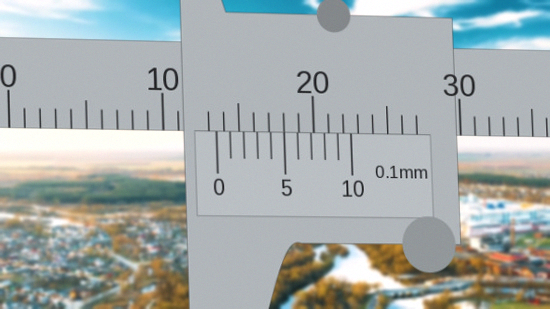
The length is 13.5 mm
